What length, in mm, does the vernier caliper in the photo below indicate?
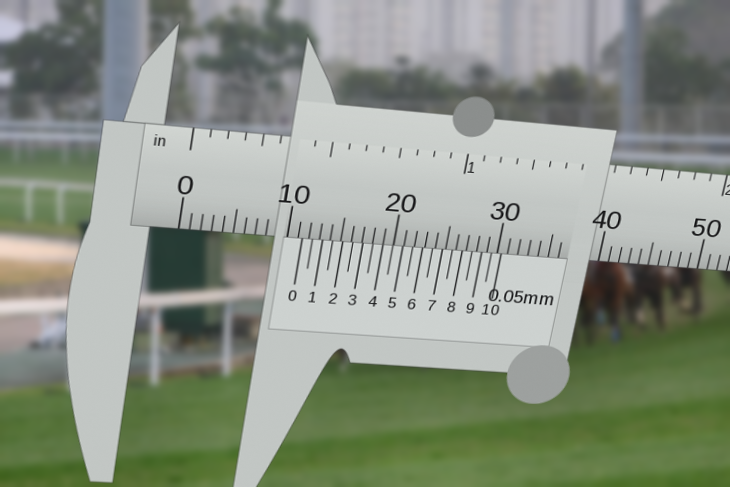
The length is 11.4 mm
